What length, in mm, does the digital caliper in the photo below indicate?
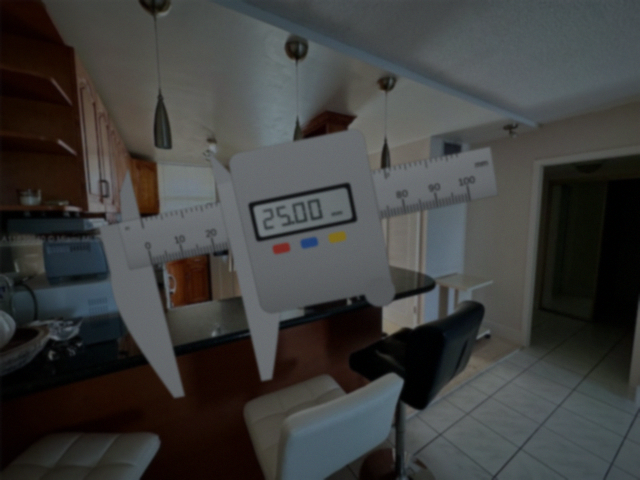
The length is 25.00 mm
